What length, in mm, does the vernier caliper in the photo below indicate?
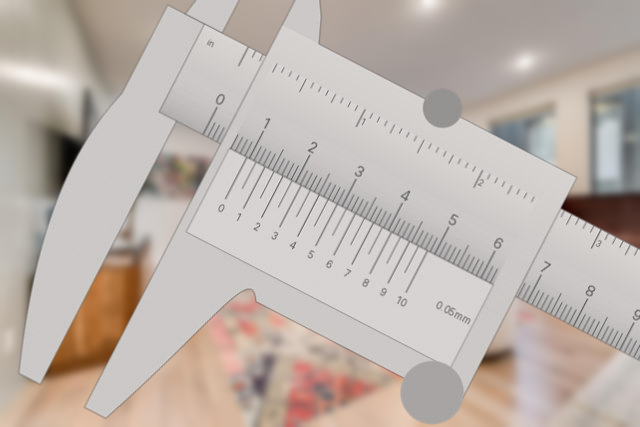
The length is 9.5 mm
